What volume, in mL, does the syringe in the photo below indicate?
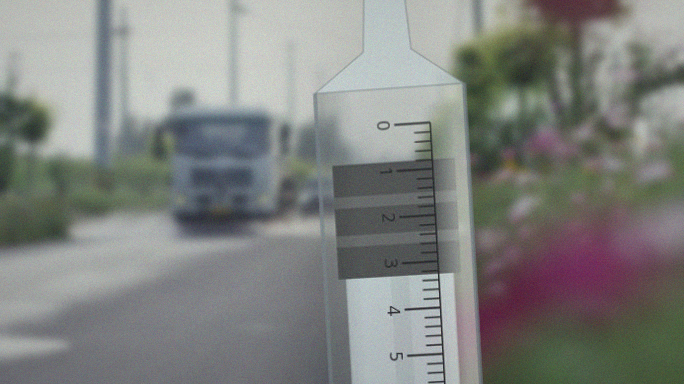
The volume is 0.8 mL
